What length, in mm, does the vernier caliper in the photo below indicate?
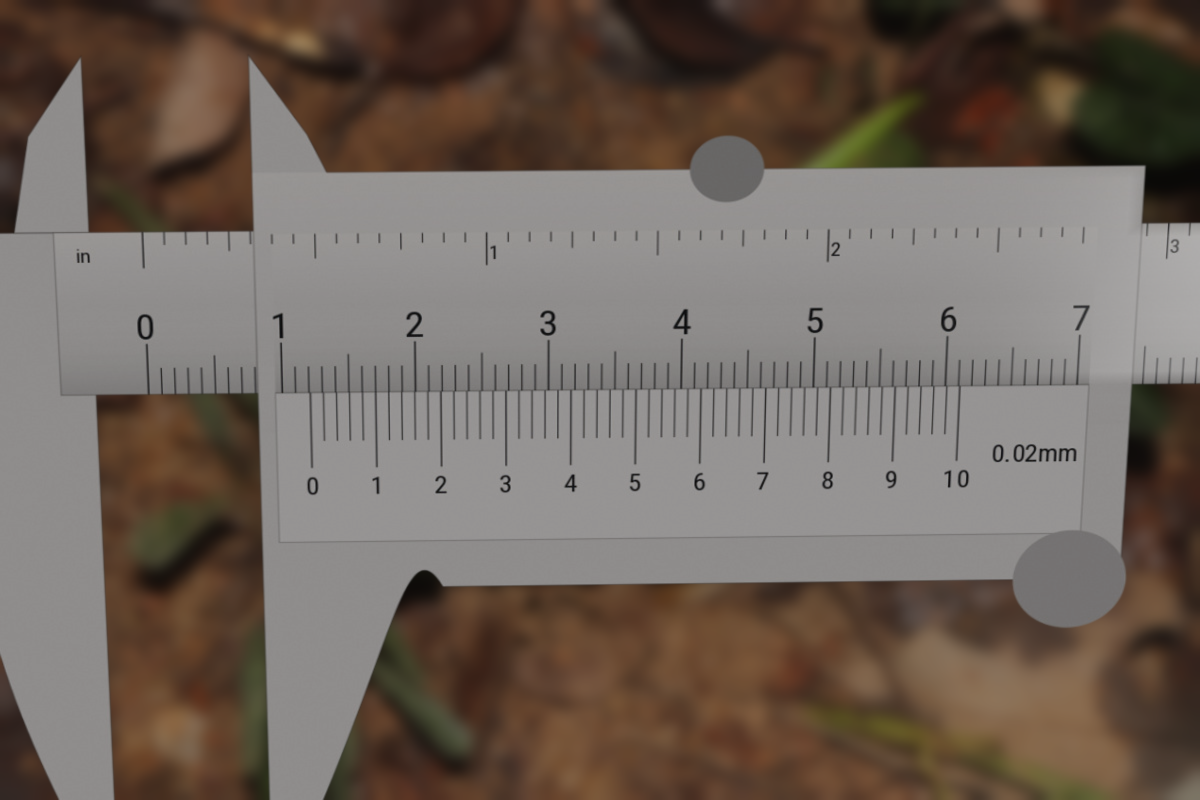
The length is 12.1 mm
